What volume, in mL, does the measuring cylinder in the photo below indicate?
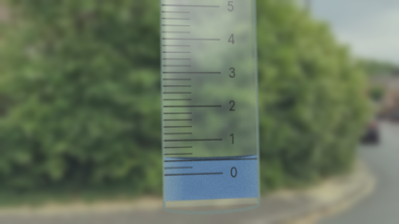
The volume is 0.4 mL
